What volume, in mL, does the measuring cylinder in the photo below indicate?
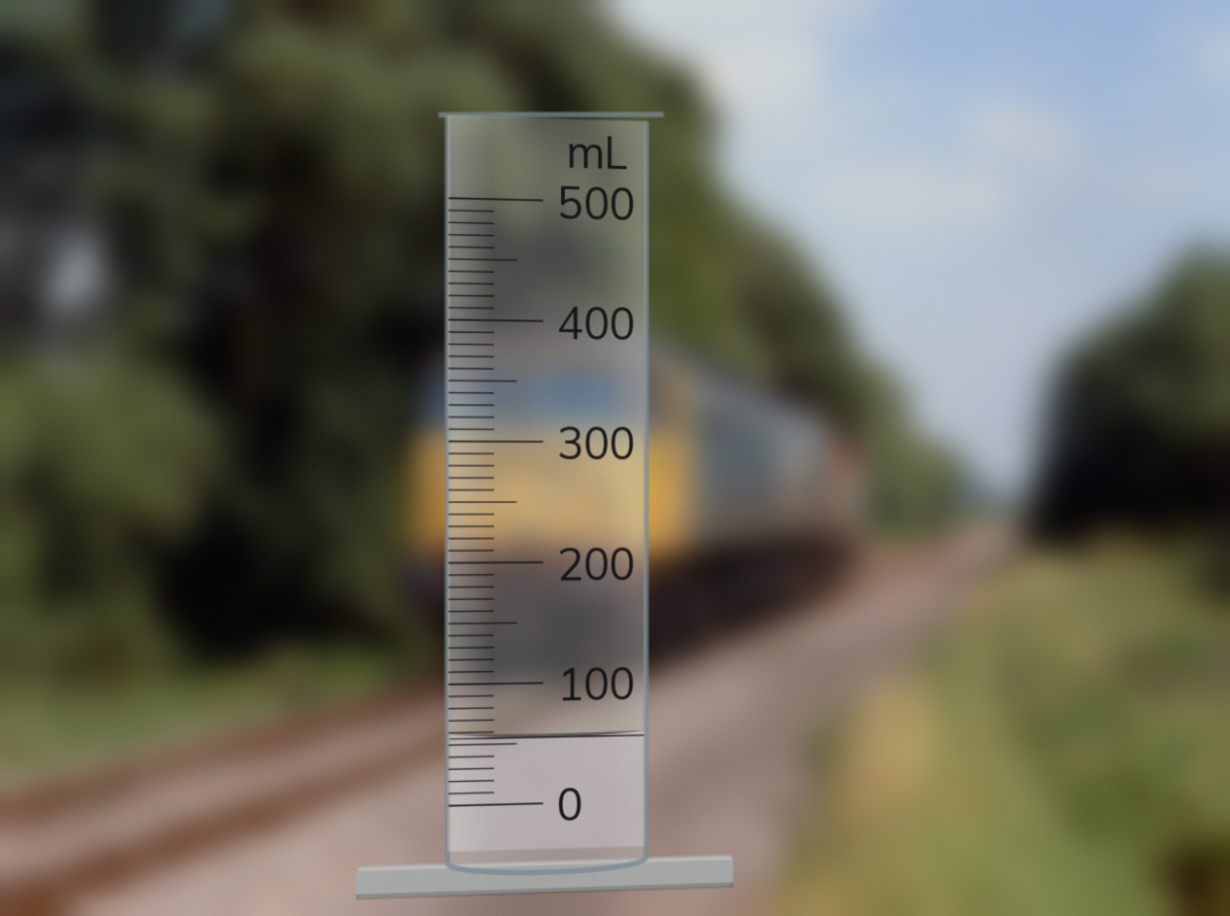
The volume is 55 mL
